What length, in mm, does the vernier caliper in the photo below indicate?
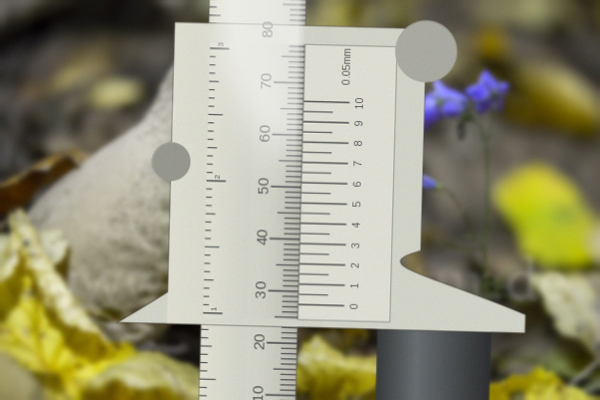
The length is 27.5 mm
